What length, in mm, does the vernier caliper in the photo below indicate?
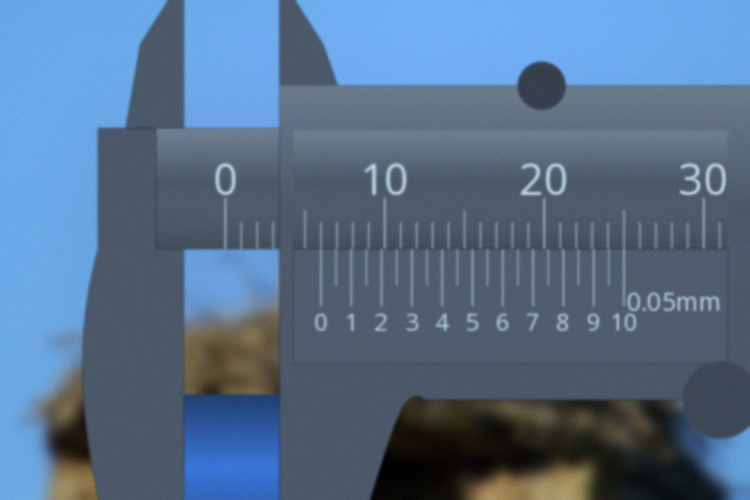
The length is 6.0 mm
